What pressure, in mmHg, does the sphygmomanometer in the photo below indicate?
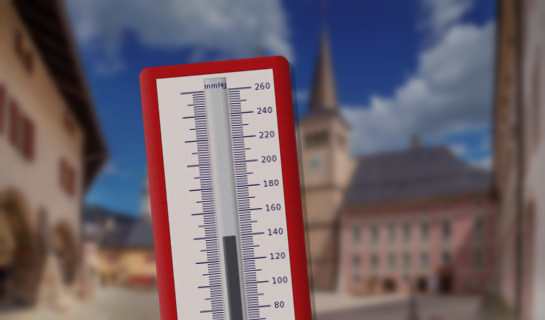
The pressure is 140 mmHg
